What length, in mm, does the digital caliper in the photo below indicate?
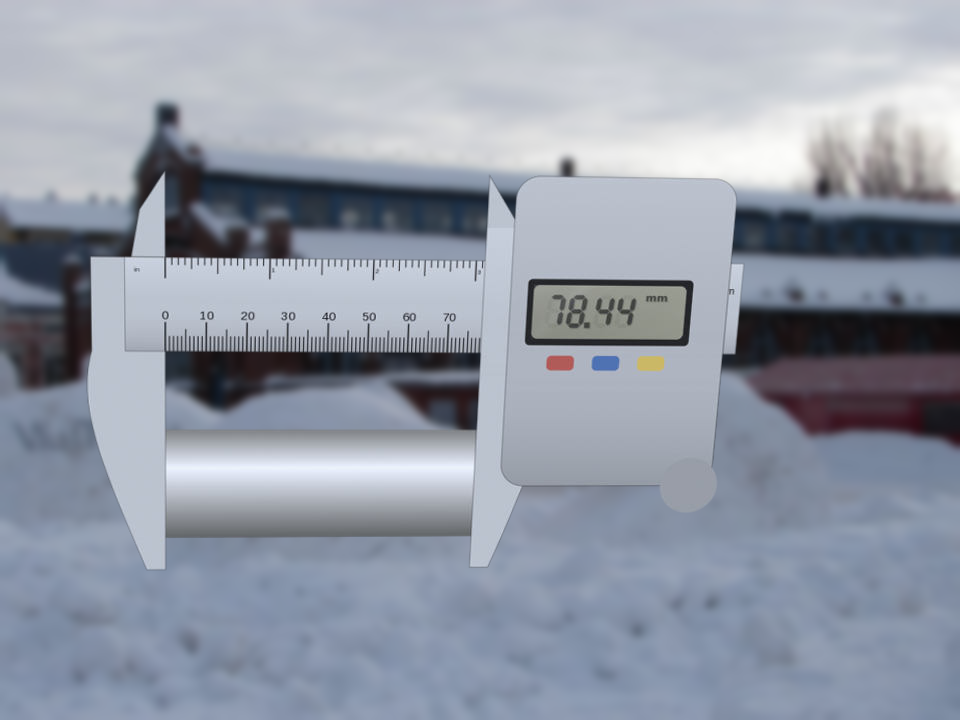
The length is 78.44 mm
